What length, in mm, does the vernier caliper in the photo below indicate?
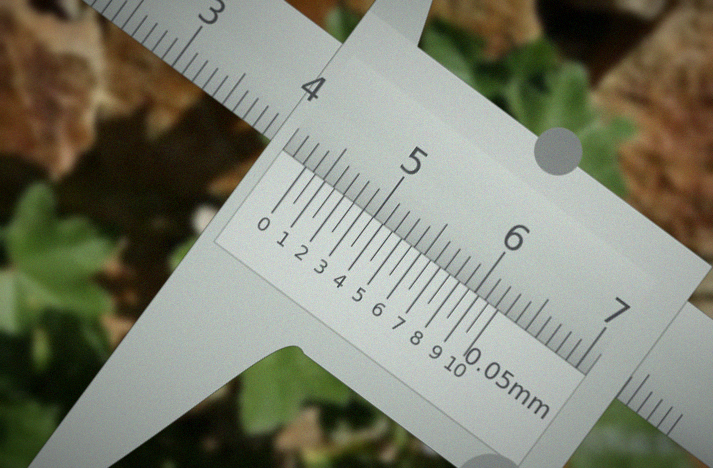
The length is 43.3 mm
